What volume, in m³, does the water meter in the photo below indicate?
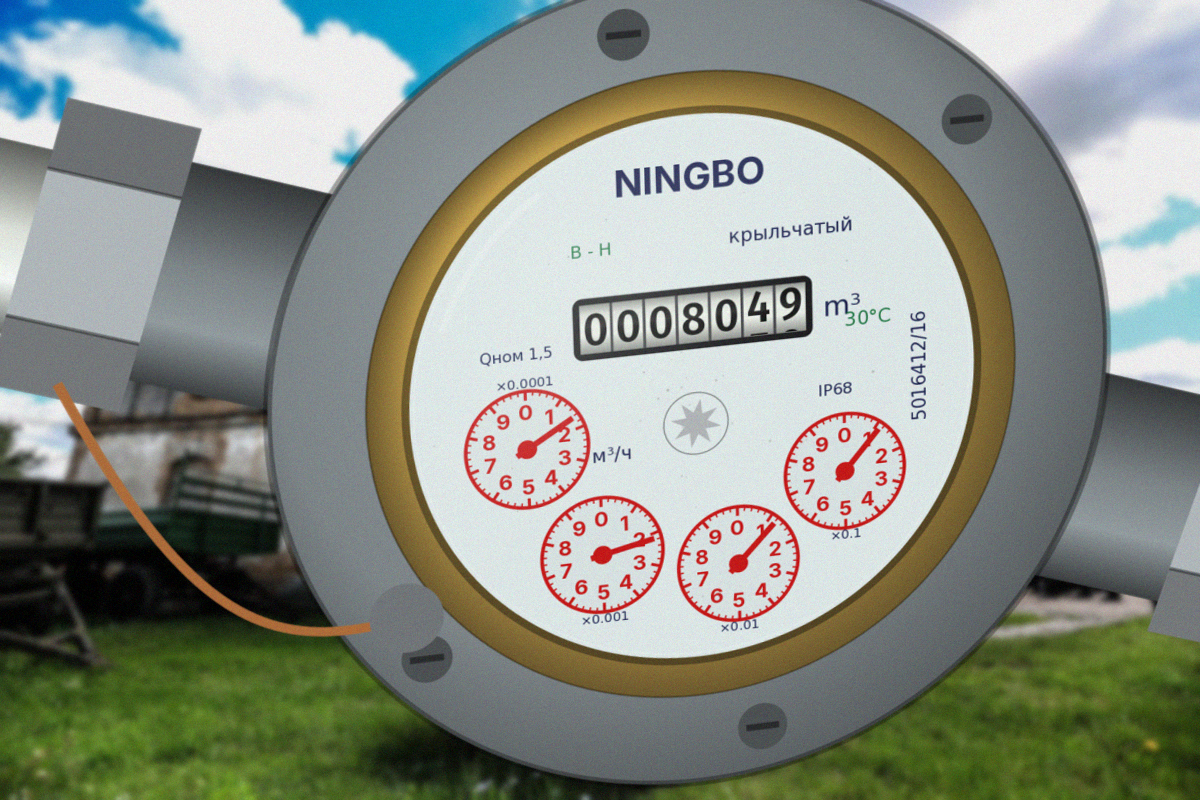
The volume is 8049.1121 m³
